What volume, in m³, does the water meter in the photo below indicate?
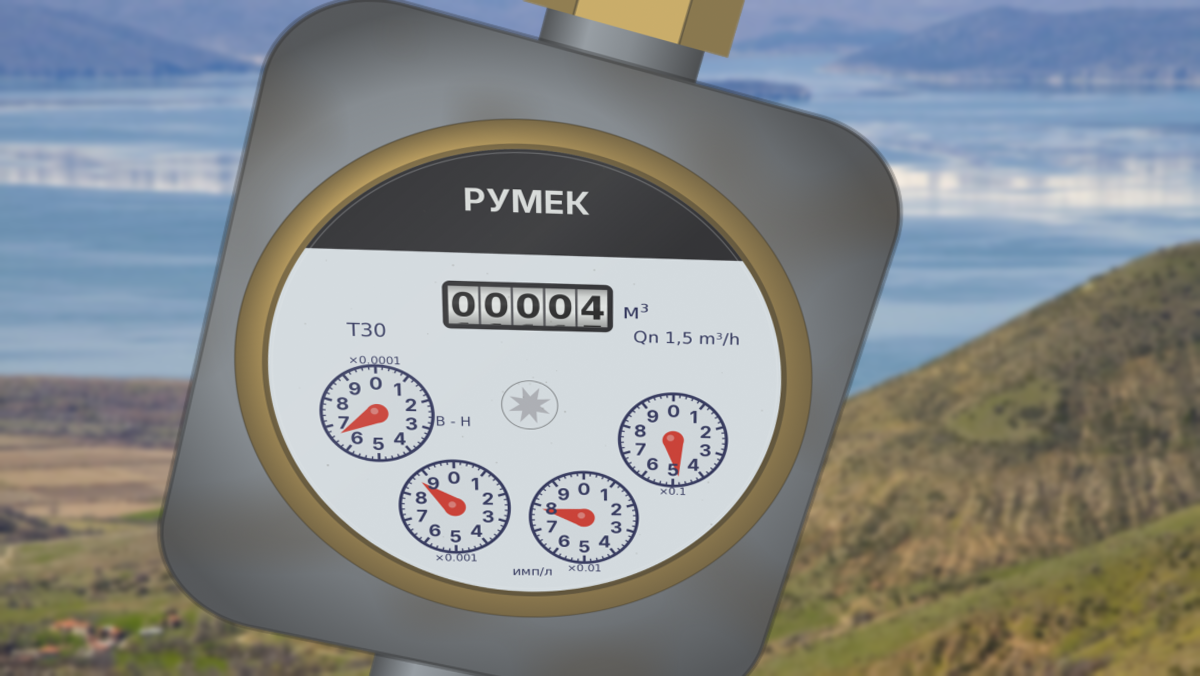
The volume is 4.4786 m³
